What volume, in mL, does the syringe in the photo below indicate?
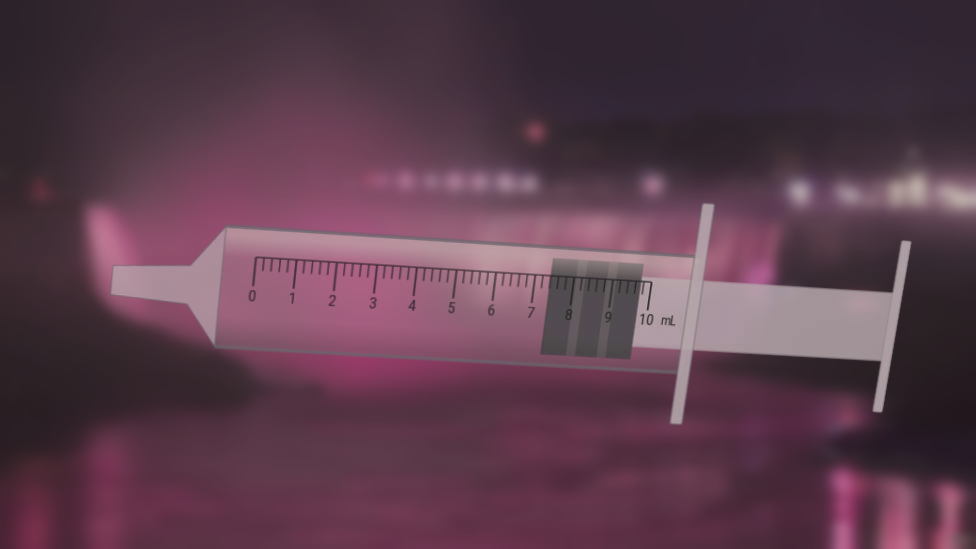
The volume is 7.4 mL
